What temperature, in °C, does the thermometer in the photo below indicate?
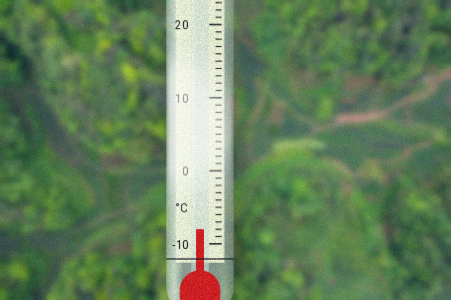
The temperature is -8 °C
